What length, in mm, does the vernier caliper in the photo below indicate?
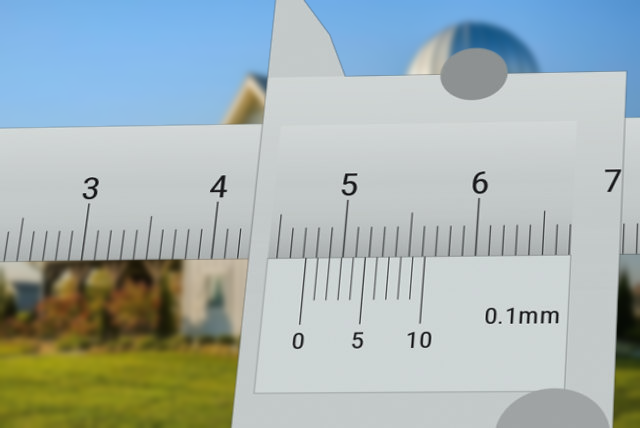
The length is 47.2 mm
